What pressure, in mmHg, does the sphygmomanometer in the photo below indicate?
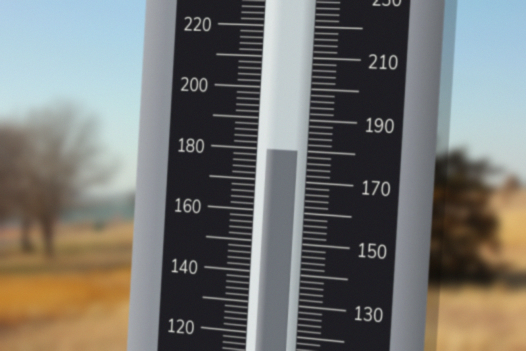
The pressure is 180 mmHg
